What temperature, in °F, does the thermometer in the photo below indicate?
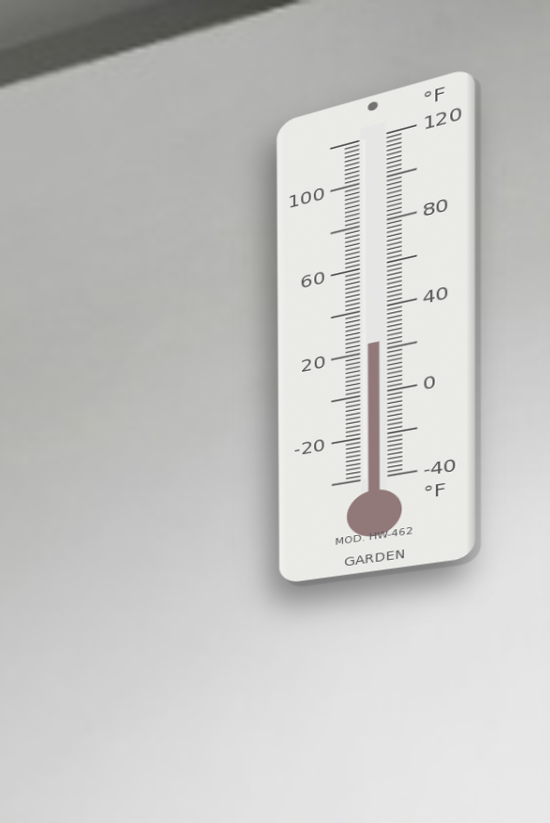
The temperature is 24 °F
